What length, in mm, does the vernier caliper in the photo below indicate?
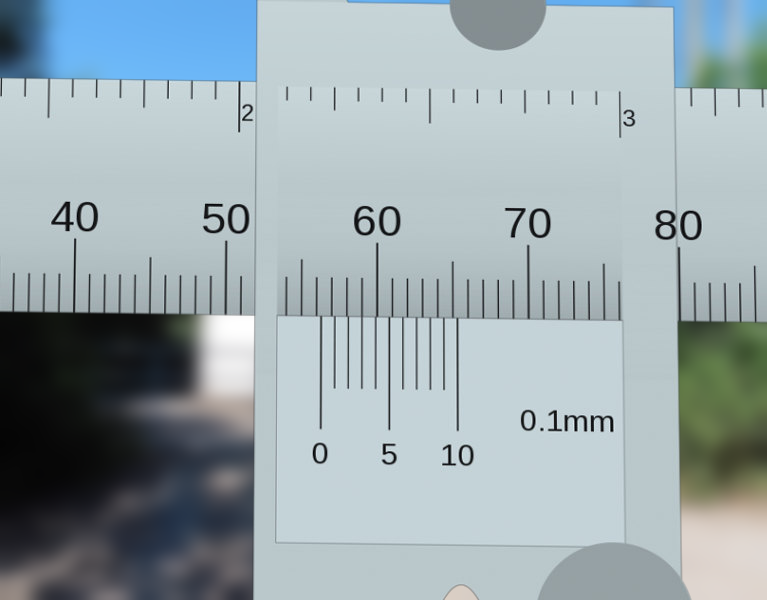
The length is 56.3 mm
